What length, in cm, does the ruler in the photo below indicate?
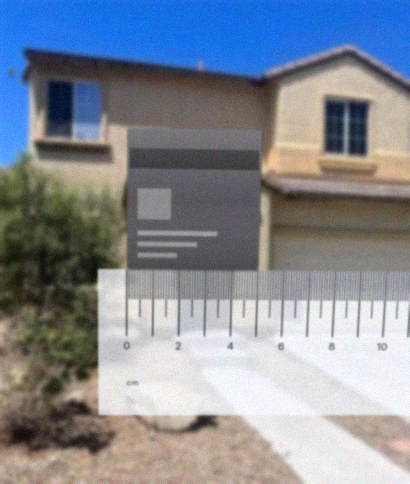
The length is 5 cm
